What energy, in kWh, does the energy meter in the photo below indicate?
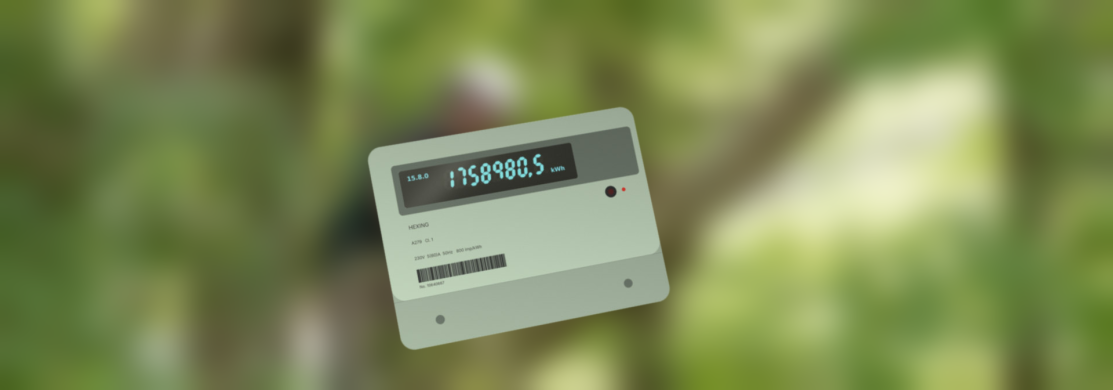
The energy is 1758980.5 kWh
